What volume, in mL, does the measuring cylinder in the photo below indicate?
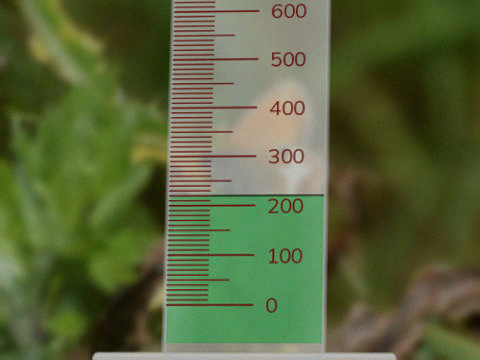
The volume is 220 mL
